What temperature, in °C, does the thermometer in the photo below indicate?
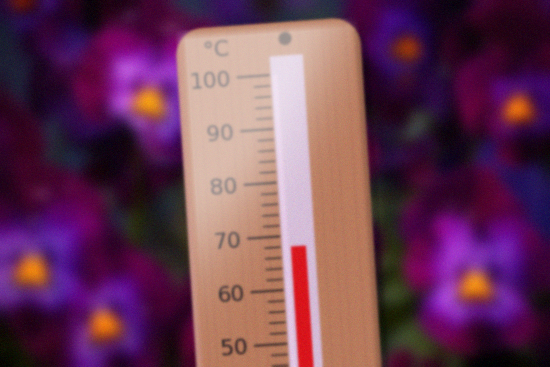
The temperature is 68 °C
